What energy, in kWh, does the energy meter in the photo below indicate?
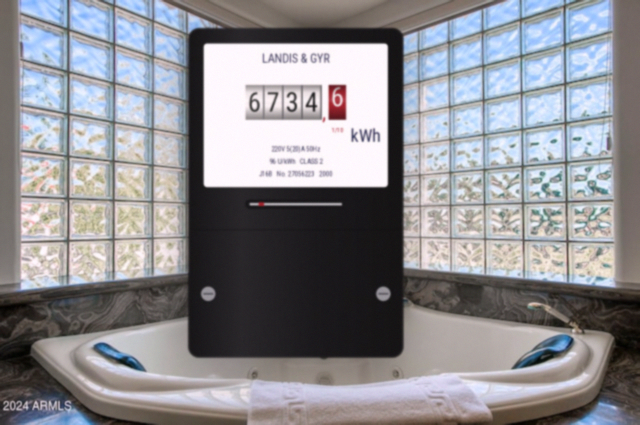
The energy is 6734.6 kWh
